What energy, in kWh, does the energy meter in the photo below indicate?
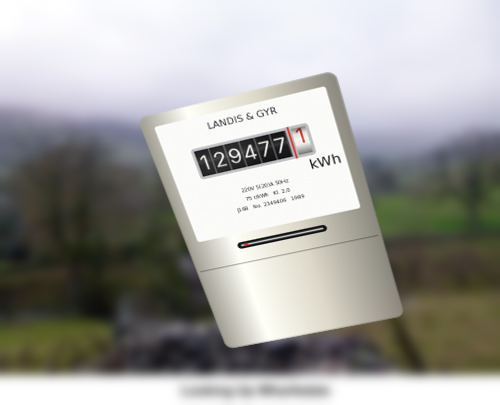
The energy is 129477.1 kWh
